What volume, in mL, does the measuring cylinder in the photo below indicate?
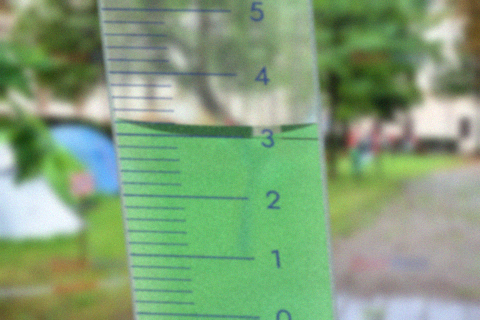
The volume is 3 mL
